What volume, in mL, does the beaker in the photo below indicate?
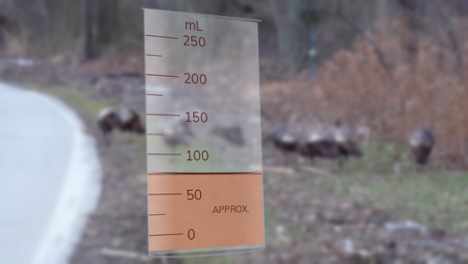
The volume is 75 mL
